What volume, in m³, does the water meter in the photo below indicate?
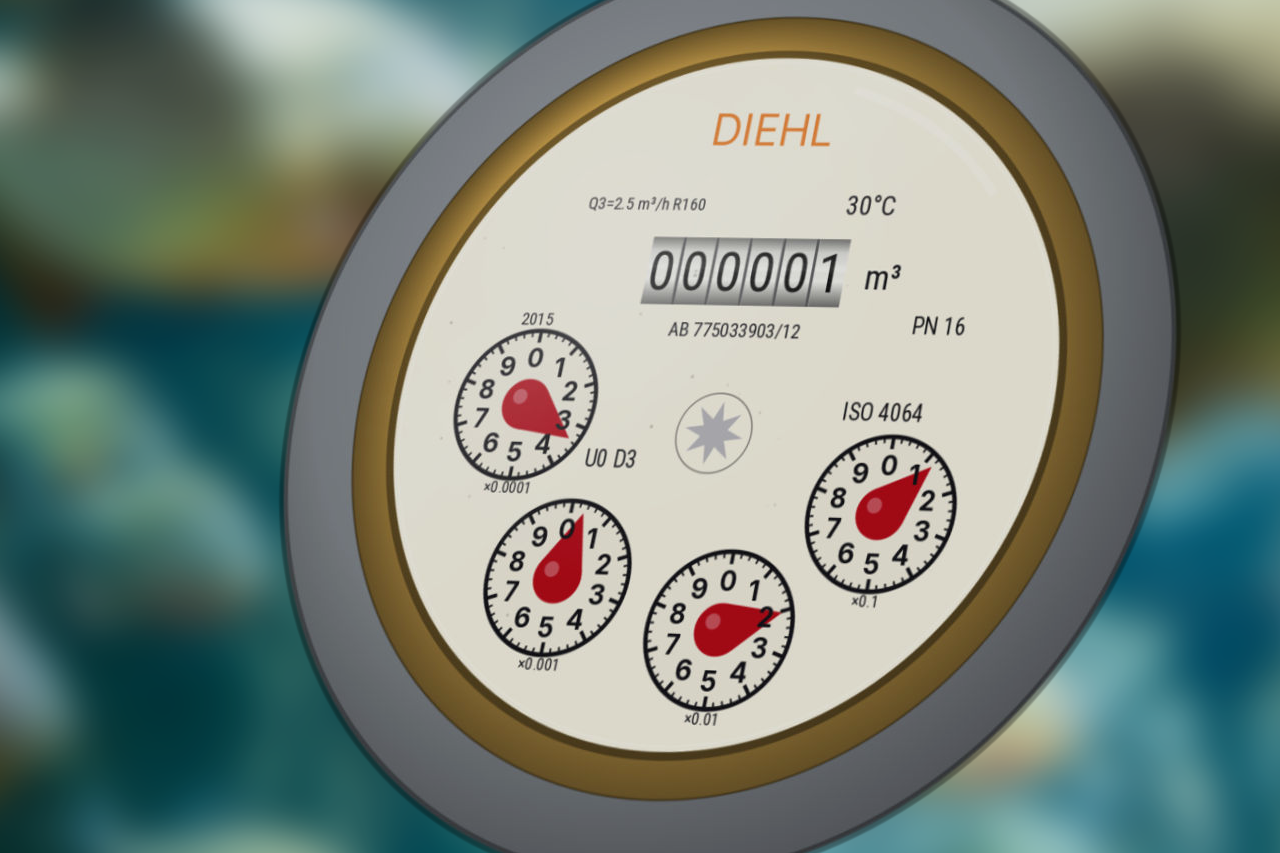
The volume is 1.1203 m³
